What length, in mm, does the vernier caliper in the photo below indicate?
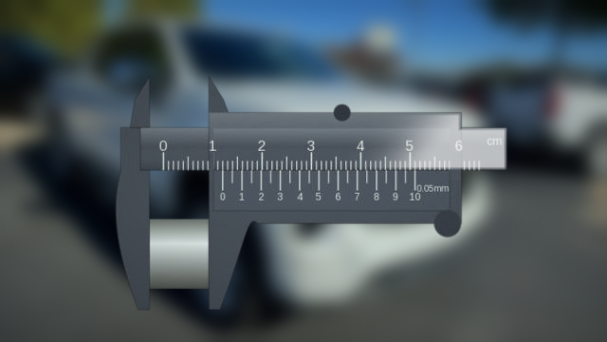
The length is 12.0 mm
